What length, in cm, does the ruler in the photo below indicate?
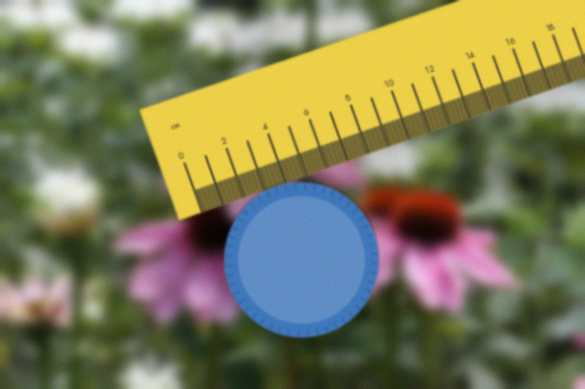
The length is 7 cm
